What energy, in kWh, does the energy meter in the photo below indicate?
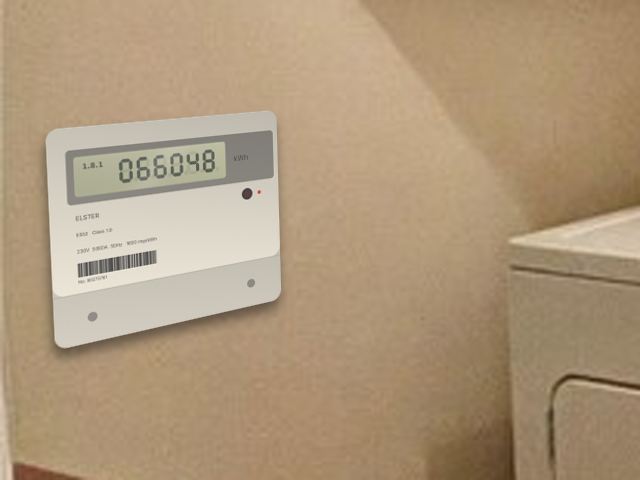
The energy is 66048 kWh
